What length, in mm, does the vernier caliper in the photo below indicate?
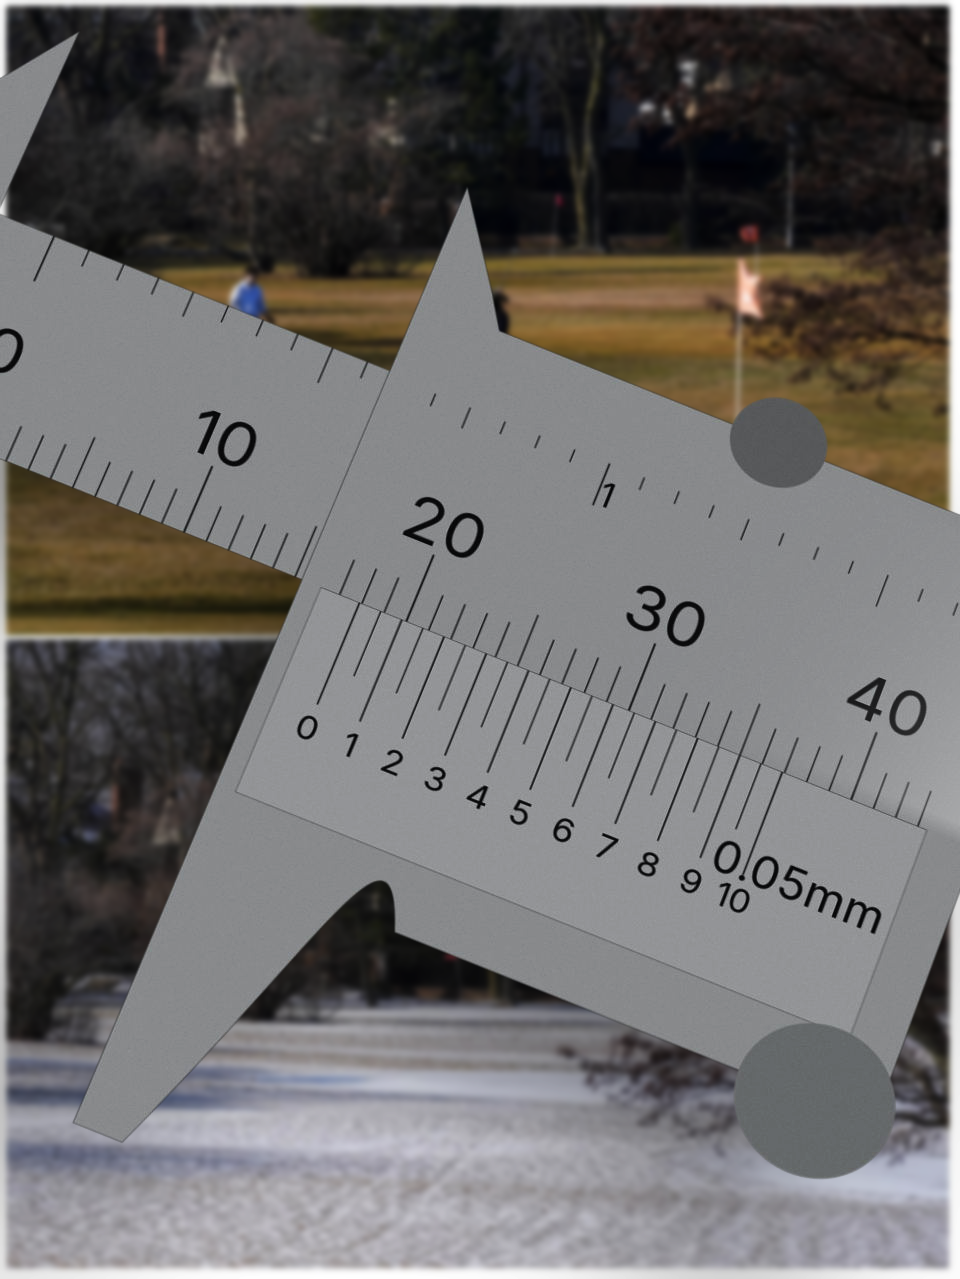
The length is 17.9 mm
